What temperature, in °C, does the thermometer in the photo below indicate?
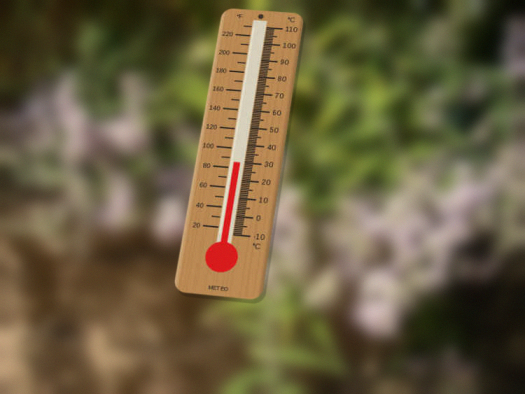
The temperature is 30 °C
